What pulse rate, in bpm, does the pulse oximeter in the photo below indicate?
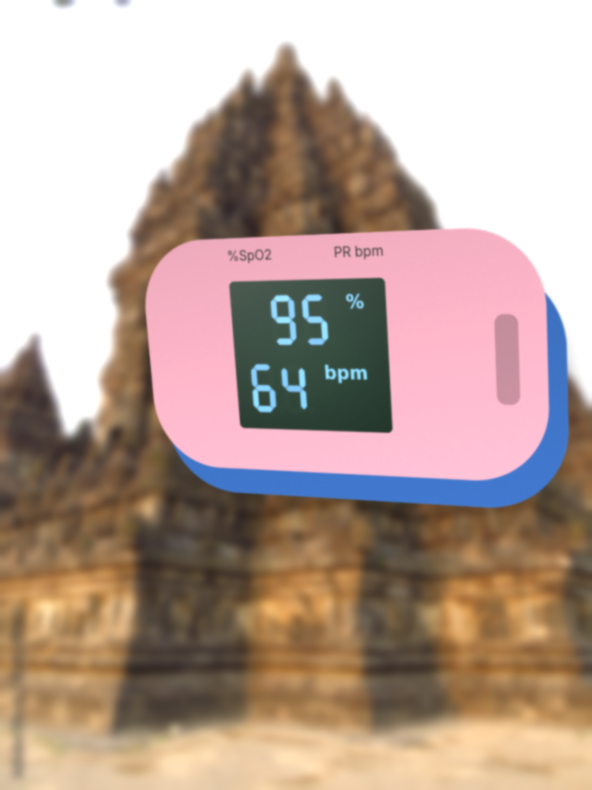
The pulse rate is 64 bpm
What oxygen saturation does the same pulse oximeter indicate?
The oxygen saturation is 95 %
